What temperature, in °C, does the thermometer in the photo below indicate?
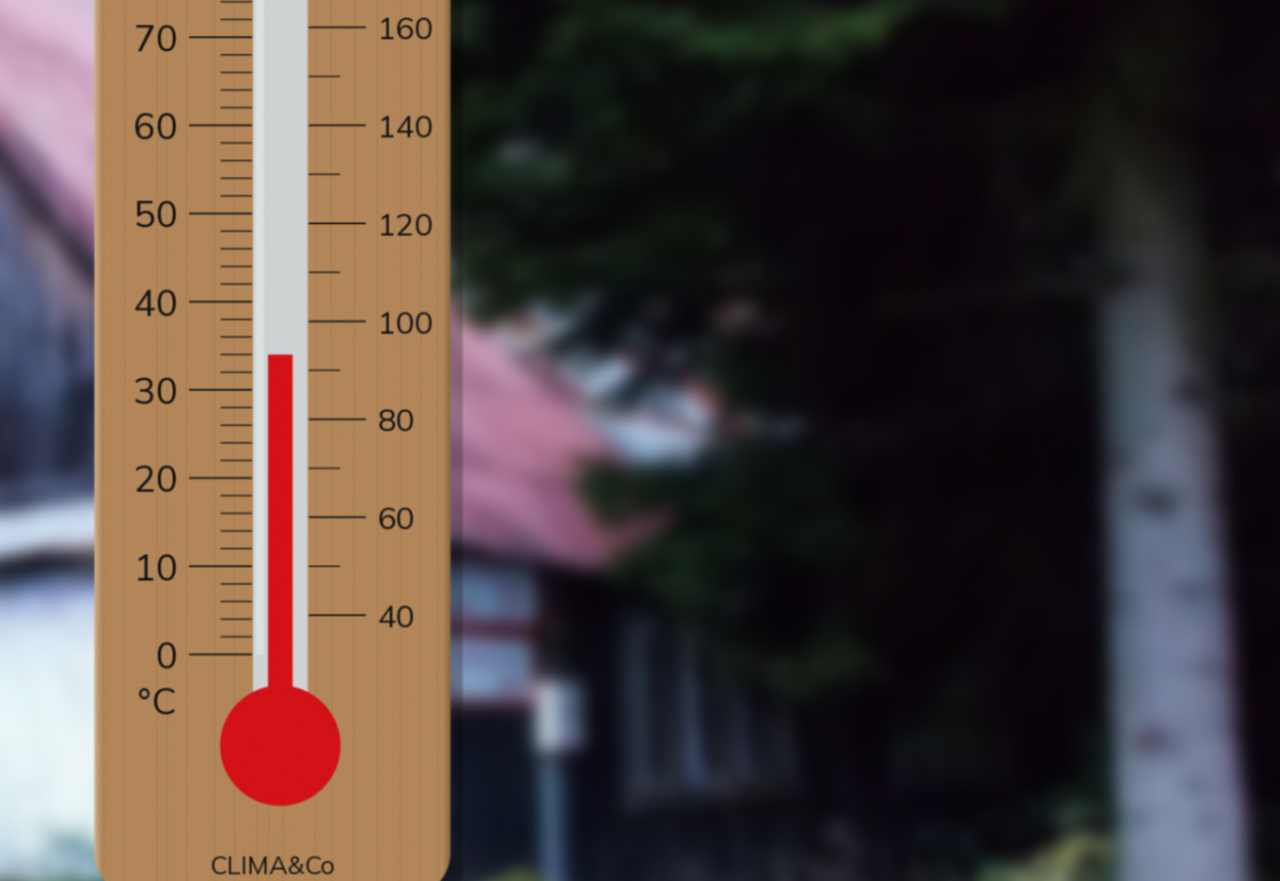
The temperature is 34 °C
